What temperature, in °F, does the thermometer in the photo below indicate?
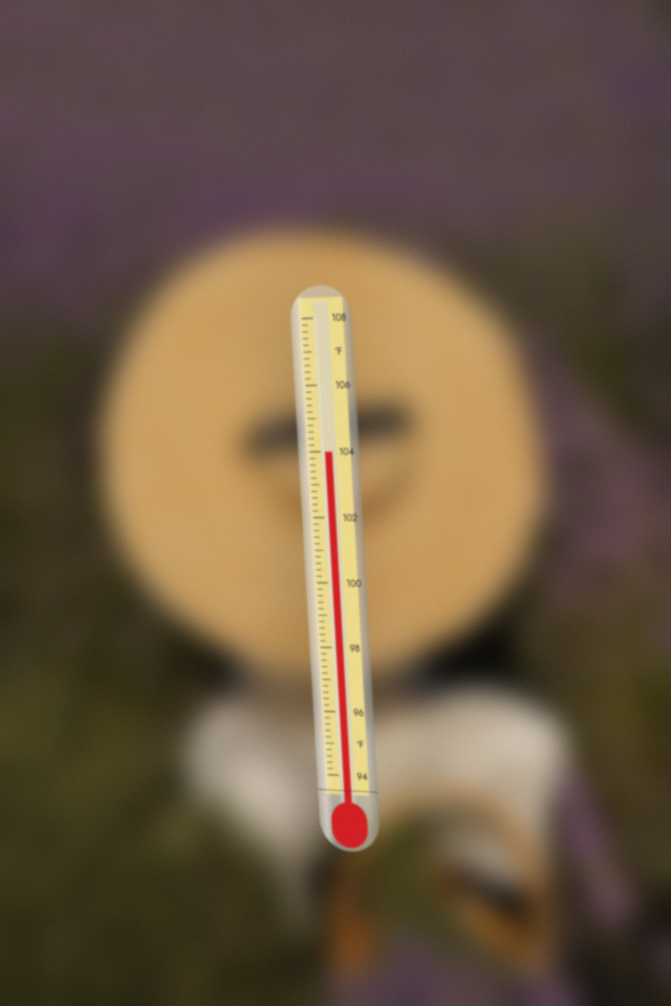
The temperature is 104 °F
